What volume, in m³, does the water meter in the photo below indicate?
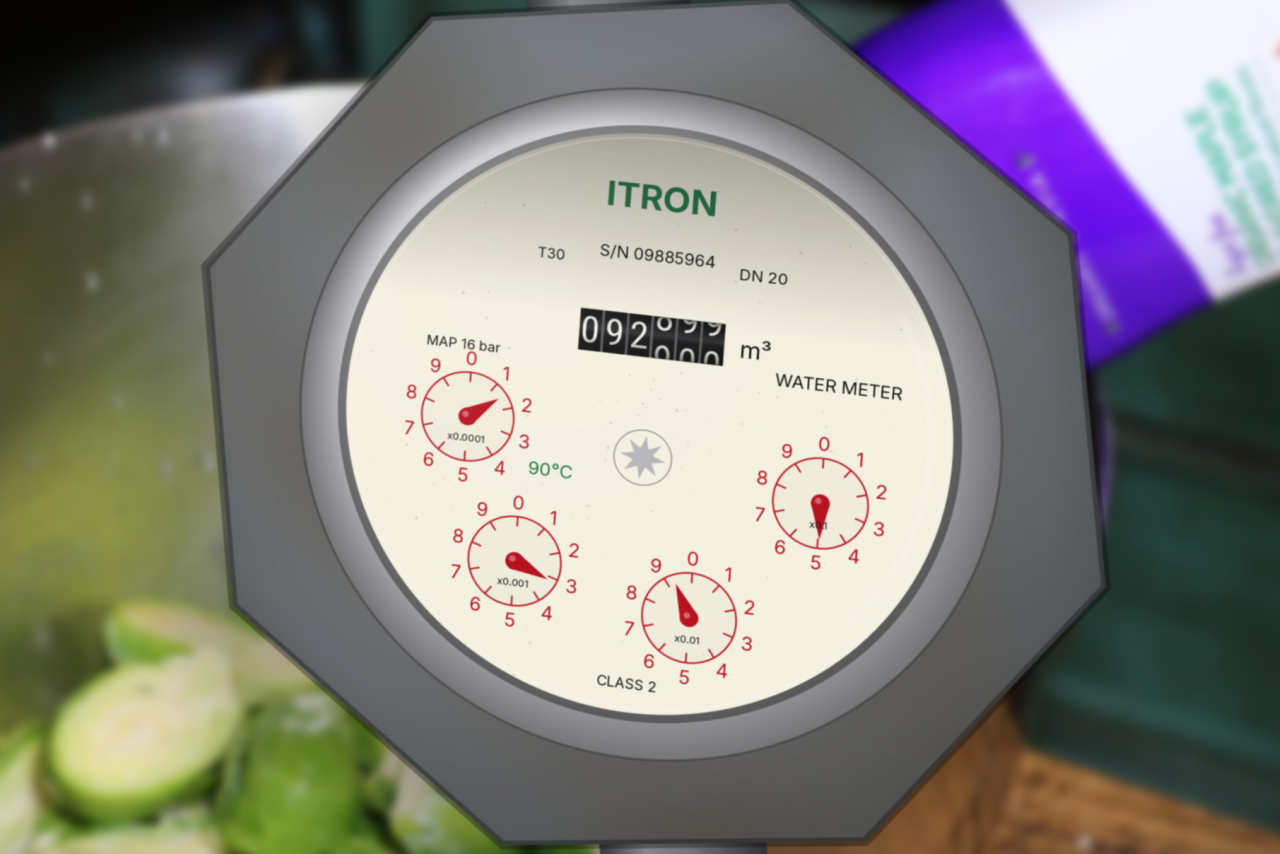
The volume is 92899.4931 m³
